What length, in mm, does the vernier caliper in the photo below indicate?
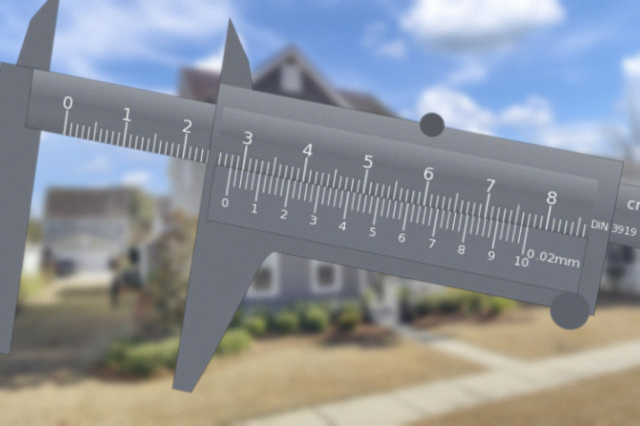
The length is 28.0 mm
